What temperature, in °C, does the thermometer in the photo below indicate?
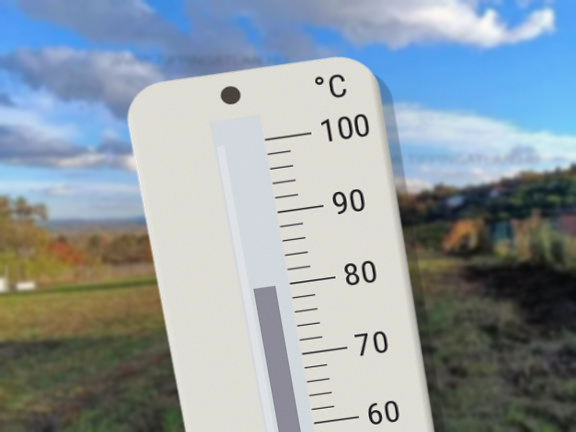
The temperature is 80 °C
